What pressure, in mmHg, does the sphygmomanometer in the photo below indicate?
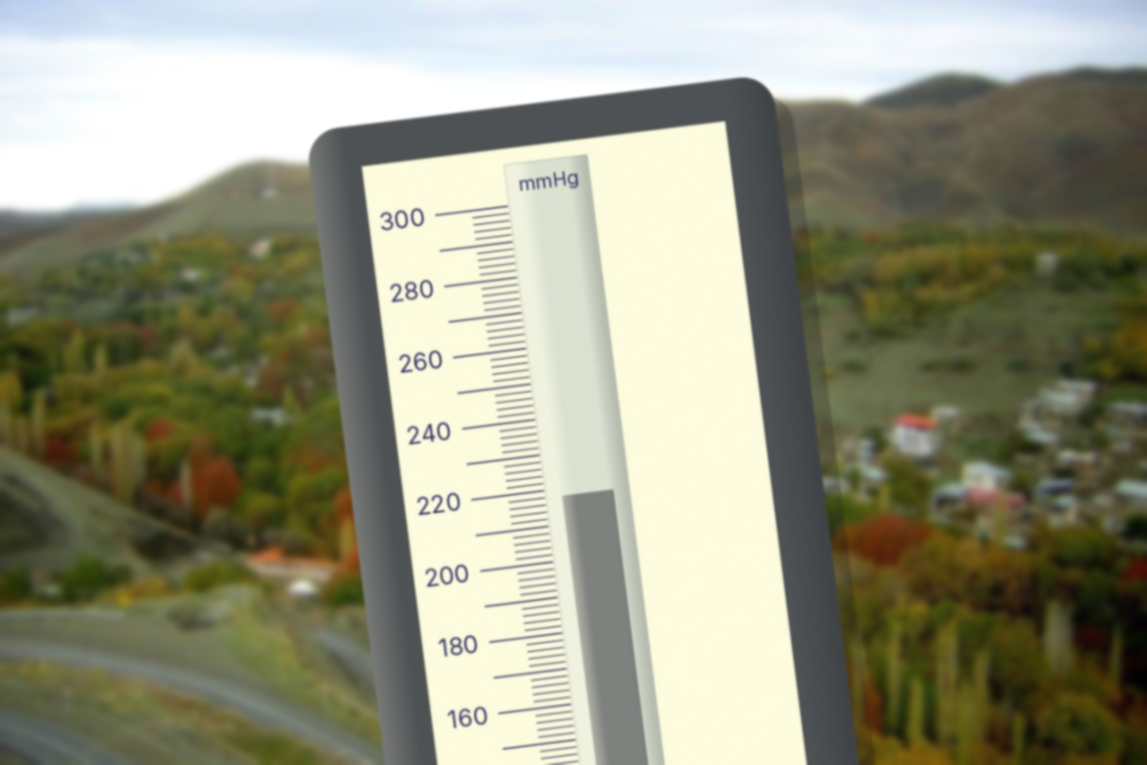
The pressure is 218 mmHg
